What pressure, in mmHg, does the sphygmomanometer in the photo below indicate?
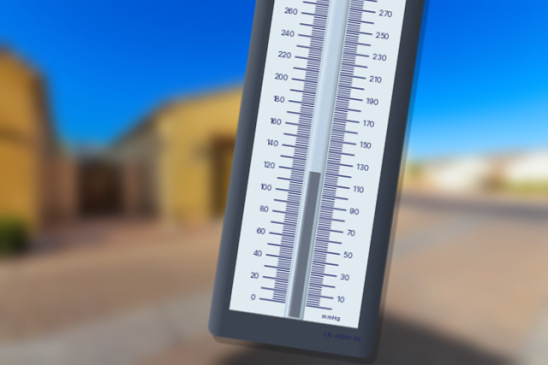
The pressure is 120 mmHg
